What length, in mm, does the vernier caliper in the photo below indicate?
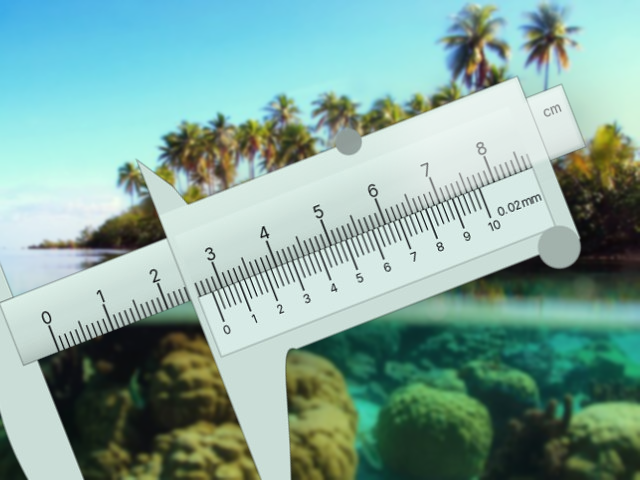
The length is 28.2 mm
